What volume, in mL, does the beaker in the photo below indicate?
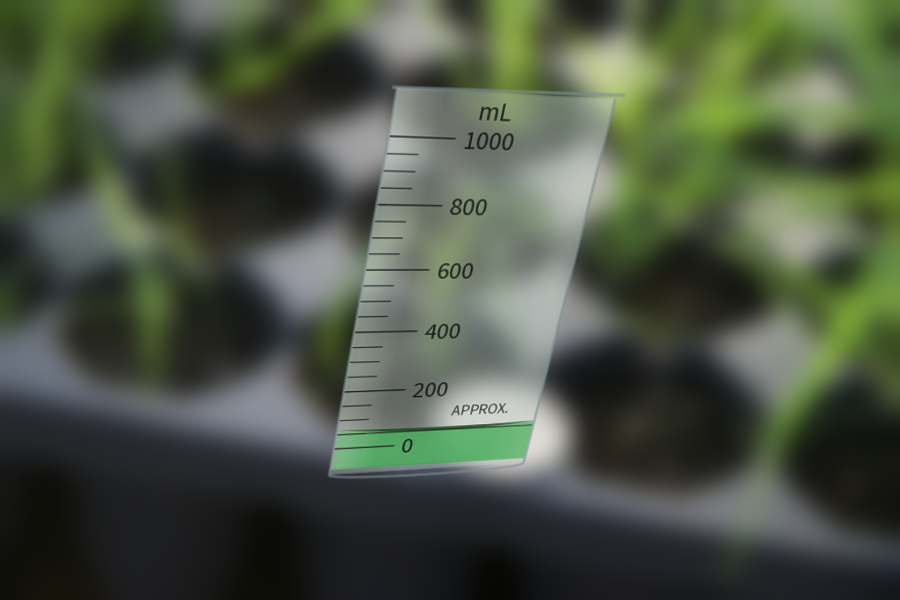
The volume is 50 mL
